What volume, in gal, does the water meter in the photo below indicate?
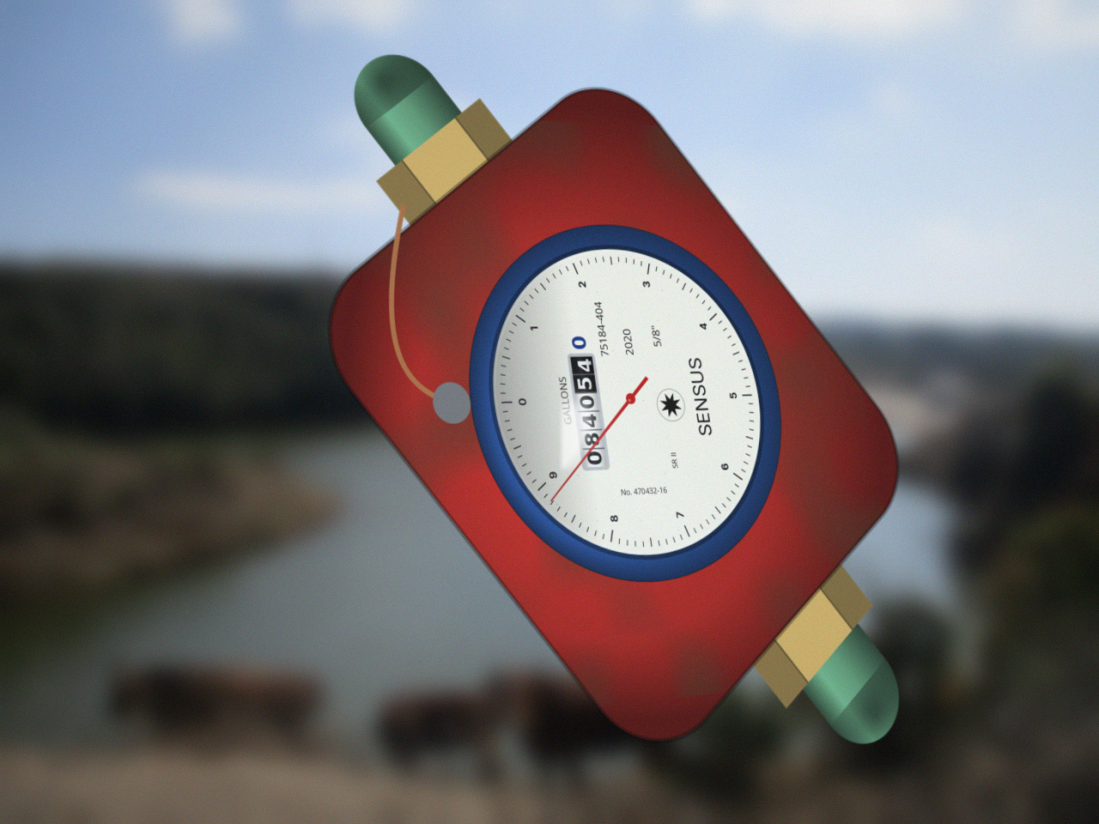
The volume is 840538.8 gal
